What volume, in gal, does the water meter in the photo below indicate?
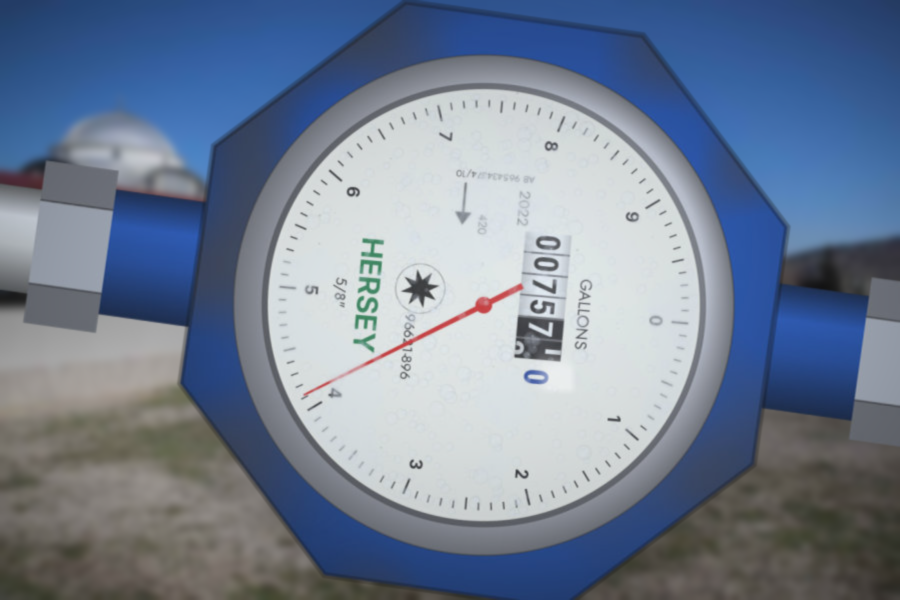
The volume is 75714.1 gal
